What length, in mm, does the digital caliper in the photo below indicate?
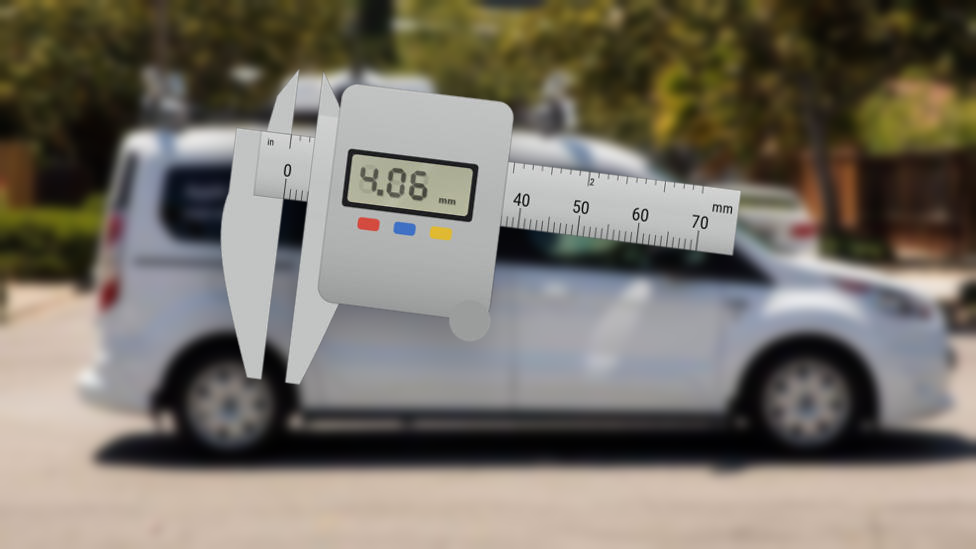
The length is 4.06 mm
